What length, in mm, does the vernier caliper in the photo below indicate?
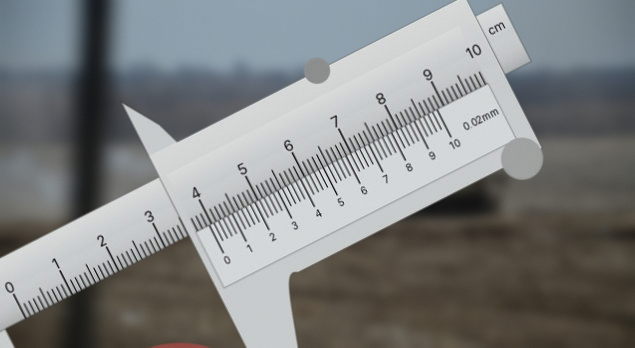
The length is 39.5 mm
